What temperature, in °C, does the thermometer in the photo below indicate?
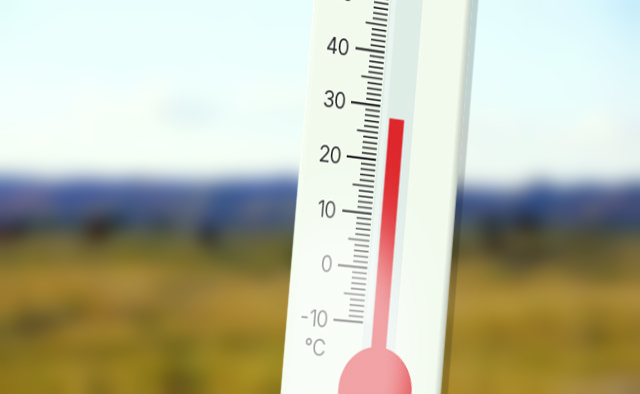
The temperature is 28 °C
